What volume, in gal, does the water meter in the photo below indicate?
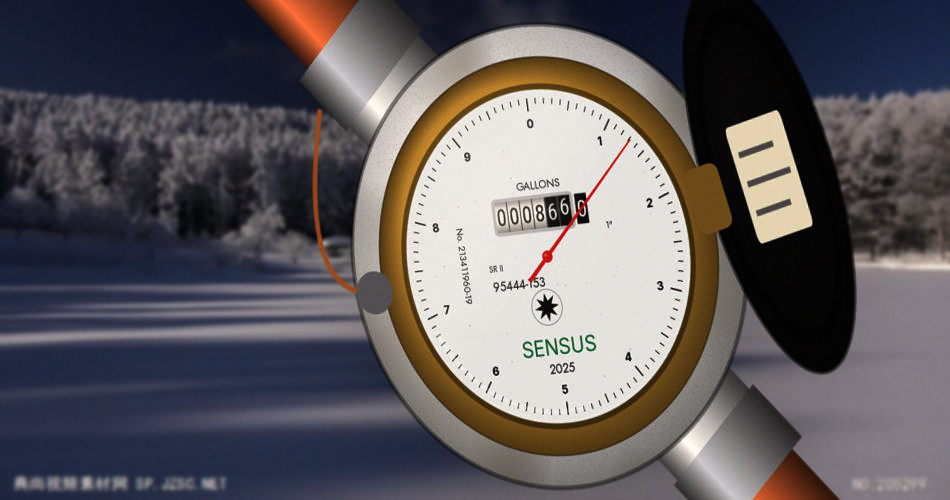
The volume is 8661.3 gal
